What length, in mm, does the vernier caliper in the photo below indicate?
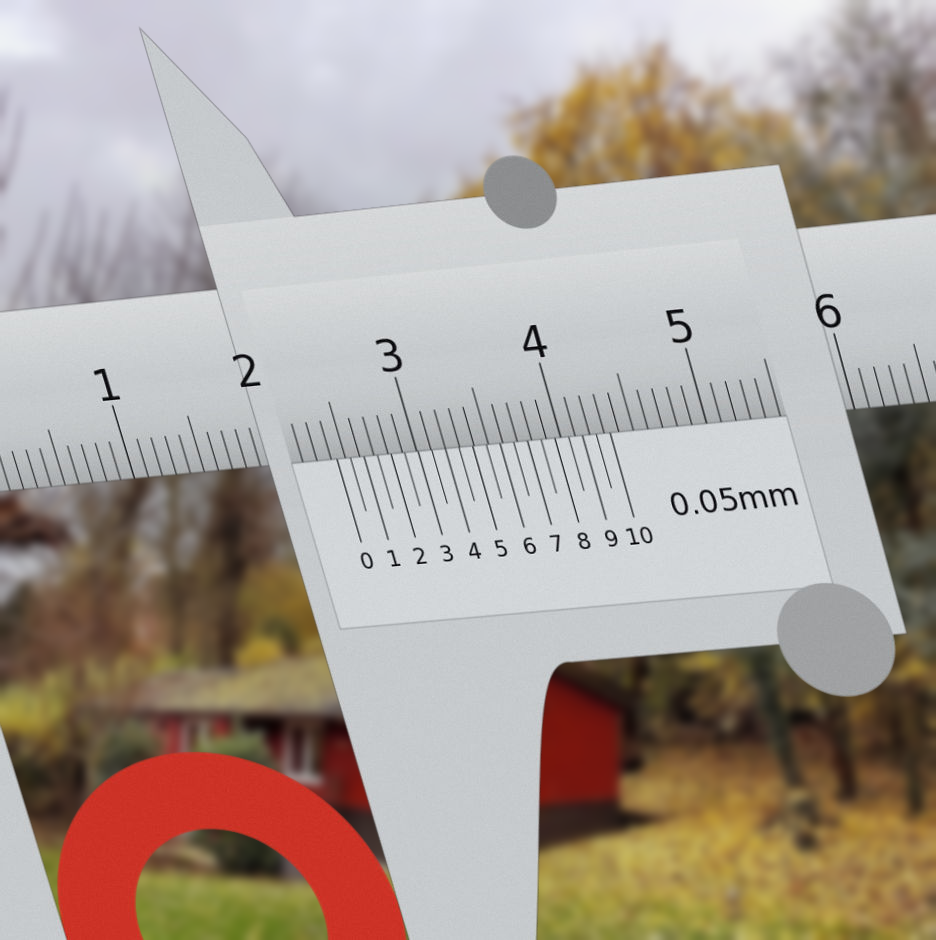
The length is 24.4 mm
